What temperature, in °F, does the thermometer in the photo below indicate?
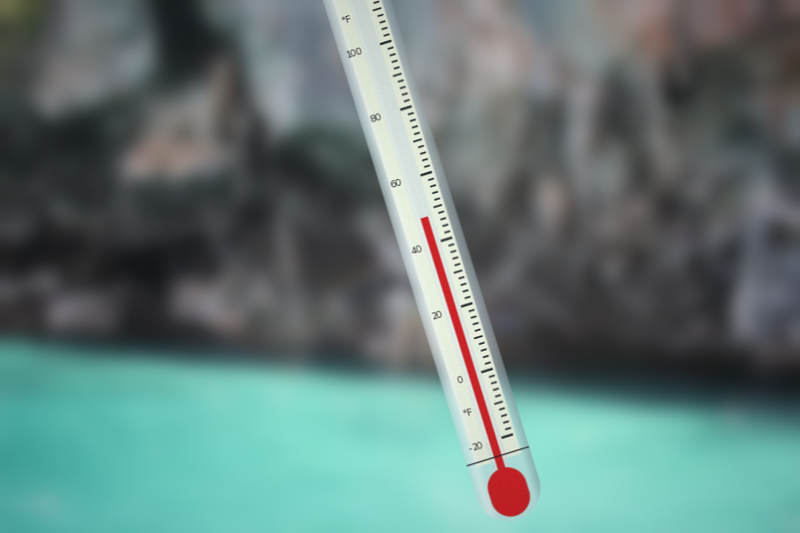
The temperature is 48 °F
